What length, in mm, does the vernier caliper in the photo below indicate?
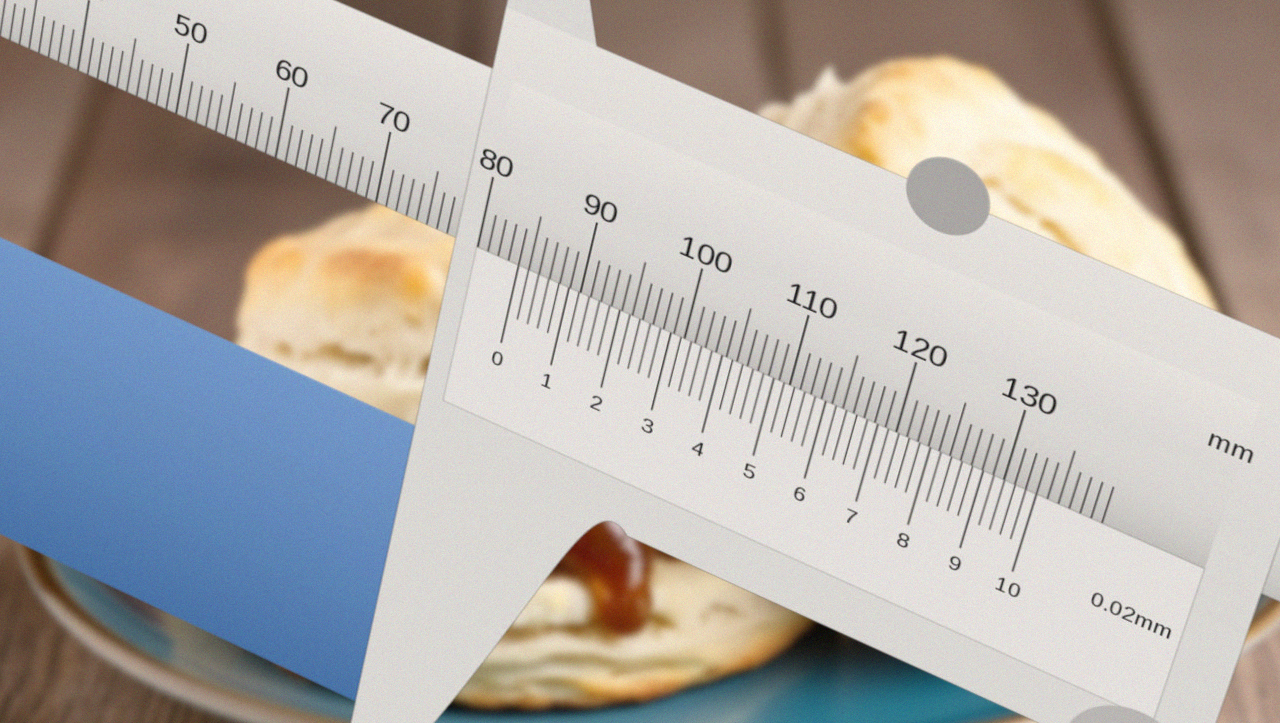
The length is 84.0 mm
